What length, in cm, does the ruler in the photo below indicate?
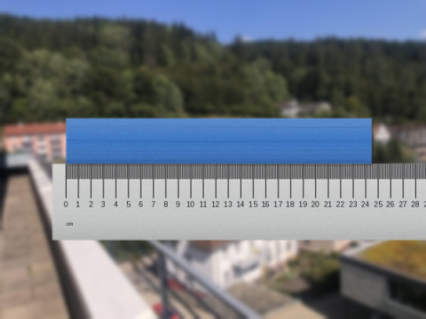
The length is 24.5 cm
